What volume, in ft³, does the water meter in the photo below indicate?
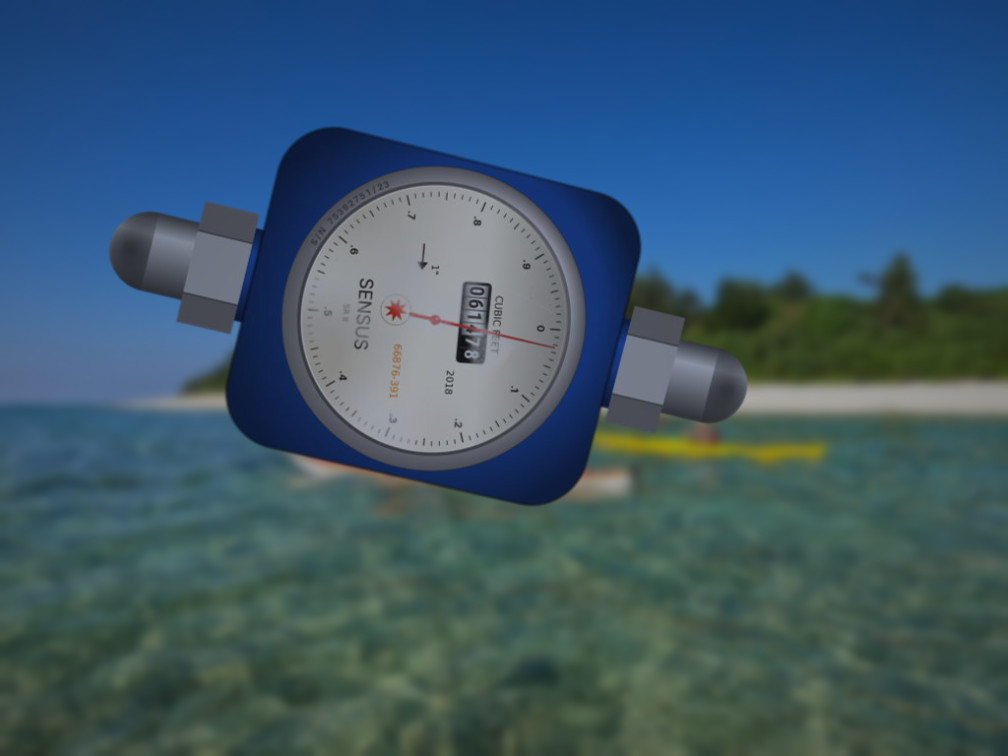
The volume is 61478.02 ft³
